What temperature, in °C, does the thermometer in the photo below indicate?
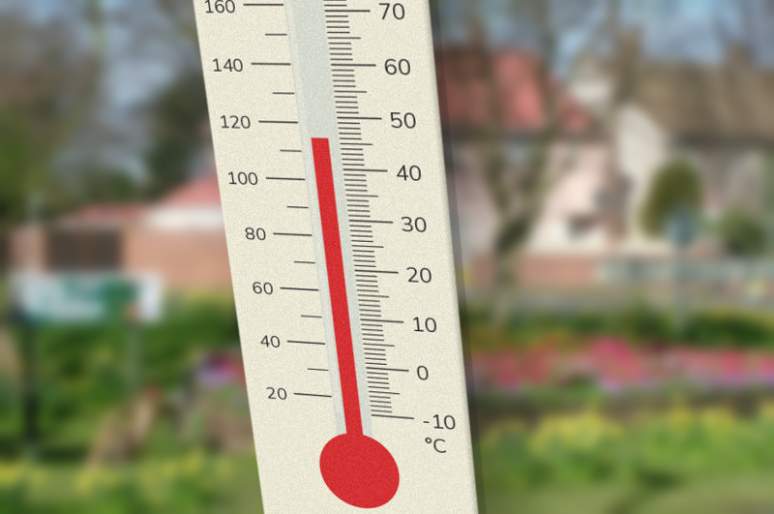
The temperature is 46 °C
